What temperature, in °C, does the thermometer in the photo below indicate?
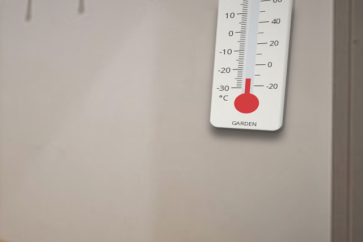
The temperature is -25 °C
